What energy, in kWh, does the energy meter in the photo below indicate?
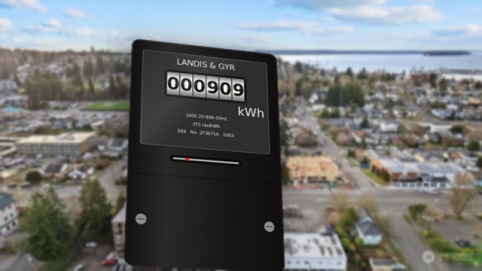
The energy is 909 kWh
